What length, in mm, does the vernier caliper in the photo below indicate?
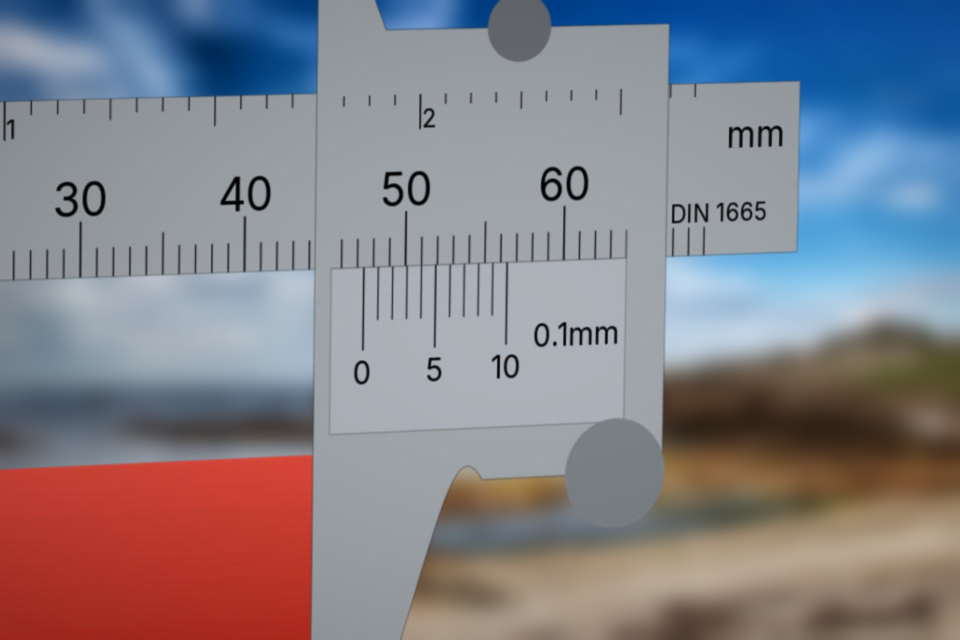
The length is 47.4 mm
